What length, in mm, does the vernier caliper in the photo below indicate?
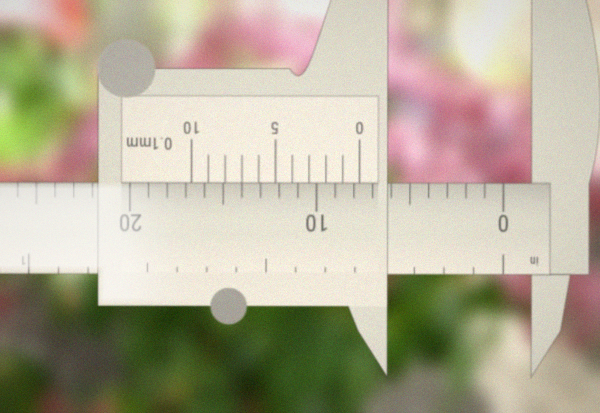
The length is 7.7 mm
